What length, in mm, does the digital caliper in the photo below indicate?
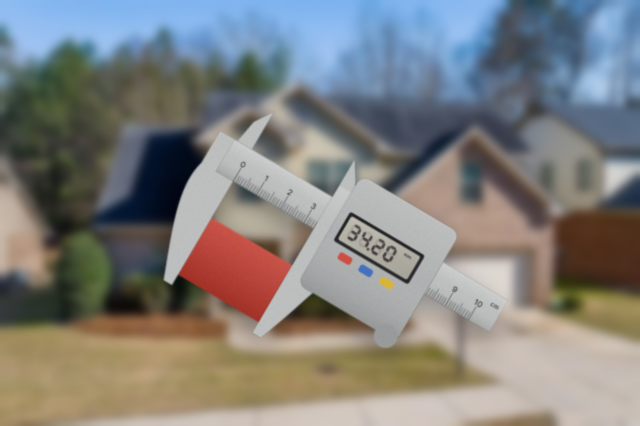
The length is 34.20 mm
